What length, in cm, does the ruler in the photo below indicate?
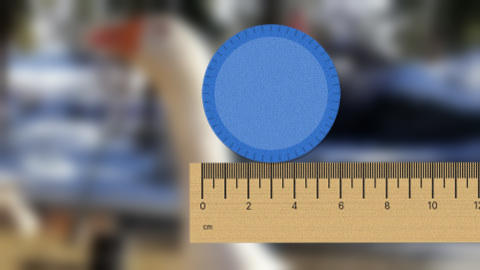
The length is 6 cm
